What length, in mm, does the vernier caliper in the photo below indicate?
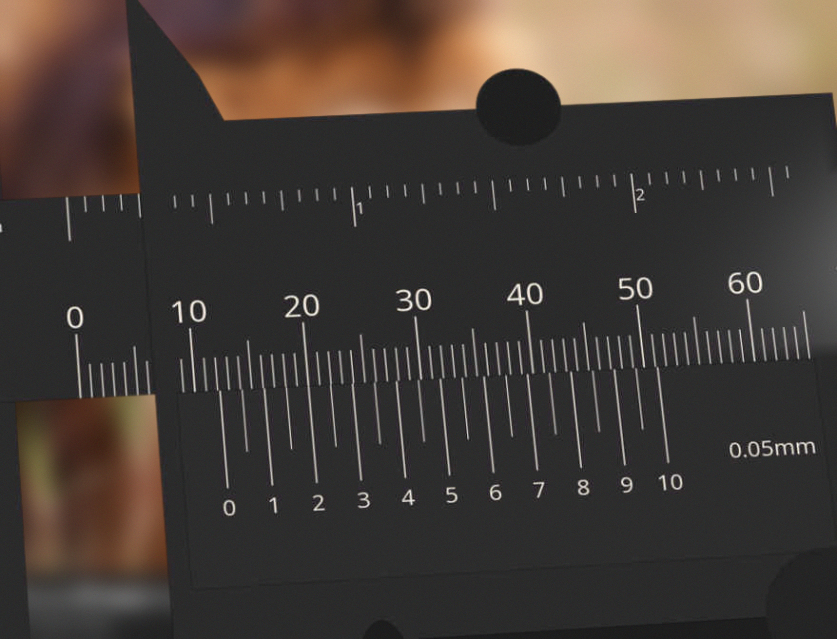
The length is 12.2 mm
